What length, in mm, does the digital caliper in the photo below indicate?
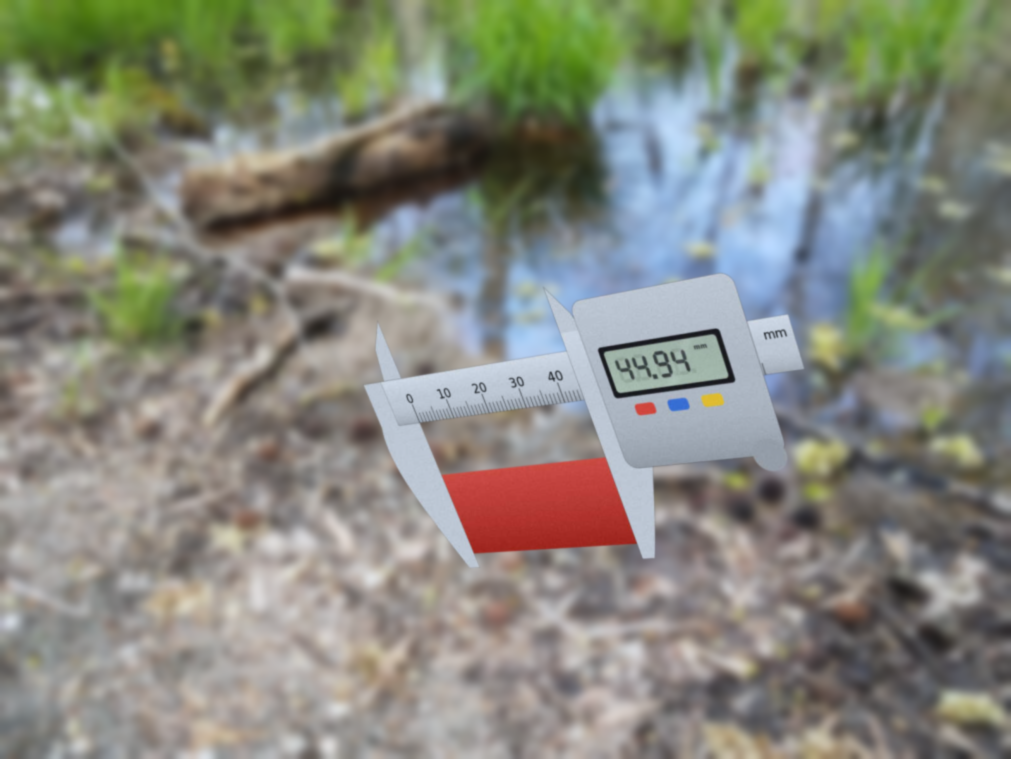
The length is 44.94 mm
